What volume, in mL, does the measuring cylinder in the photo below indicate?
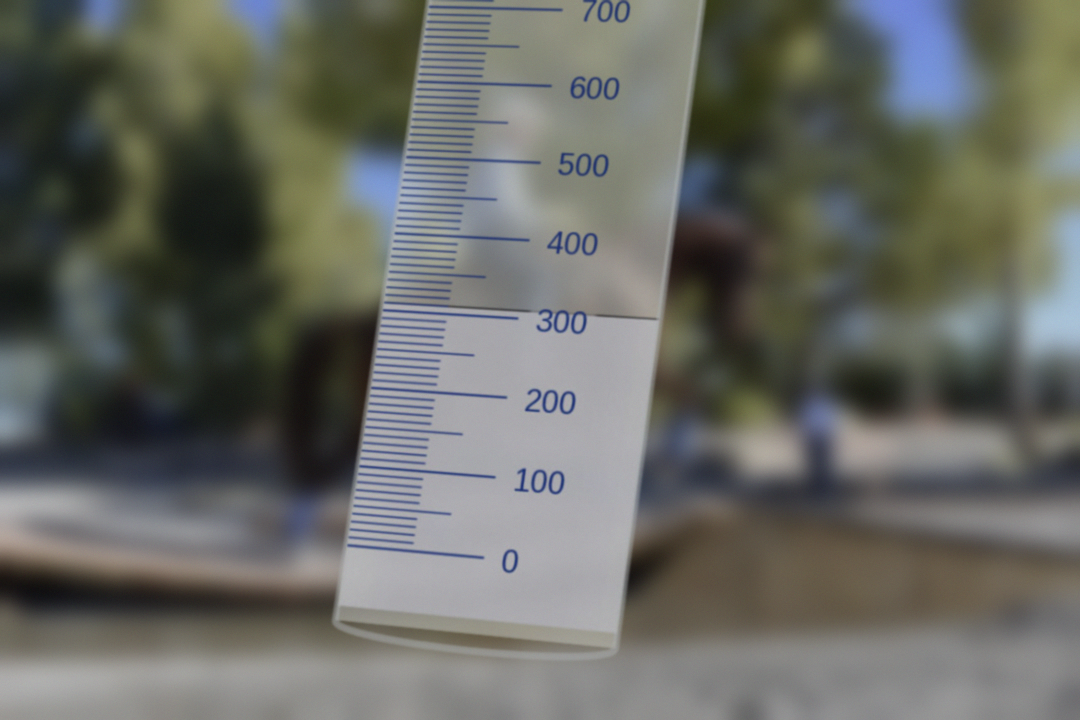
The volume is 310 mL
